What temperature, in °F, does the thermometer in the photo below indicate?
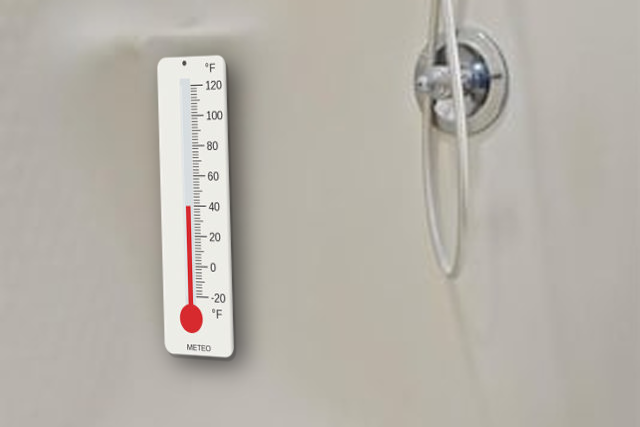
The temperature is 40 °F
